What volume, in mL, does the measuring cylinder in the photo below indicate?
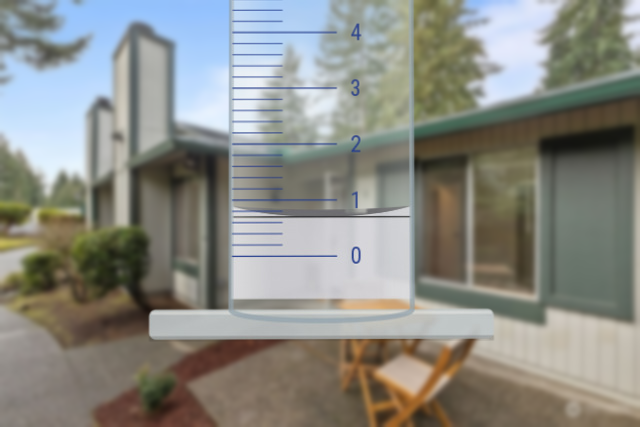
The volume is 0.7 mL
